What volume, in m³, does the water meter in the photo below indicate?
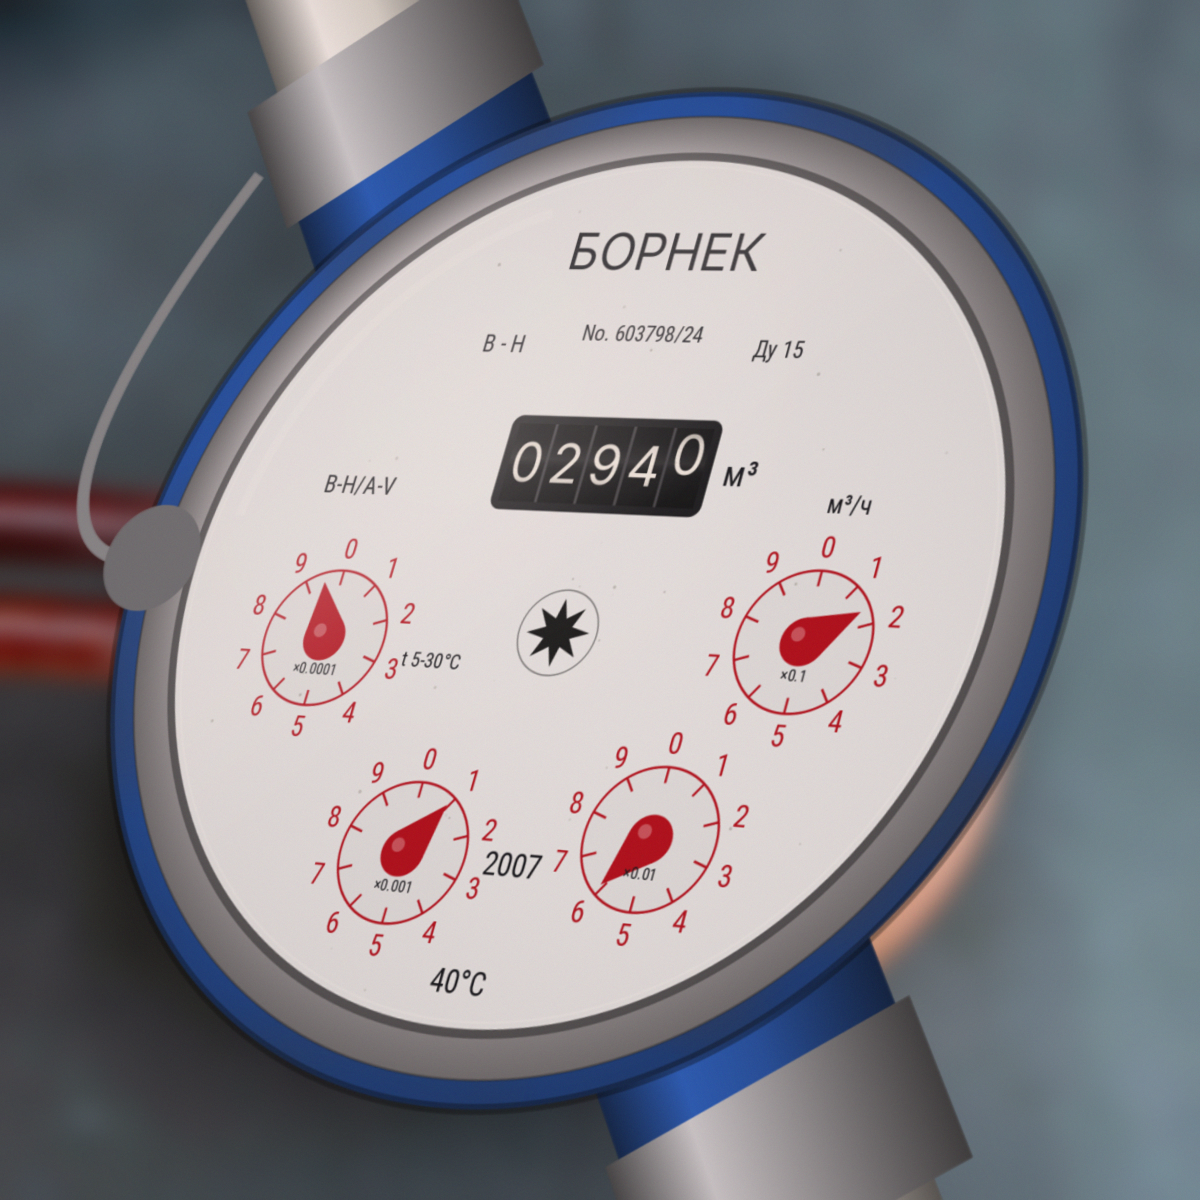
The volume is 2940.1609 m³
